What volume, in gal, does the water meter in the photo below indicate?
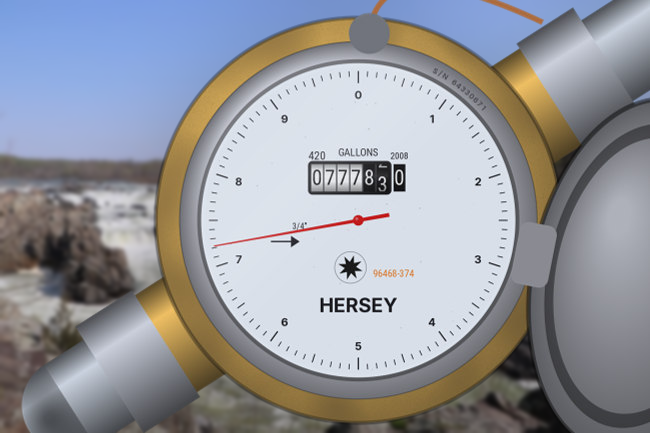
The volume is 777827.2 gal
